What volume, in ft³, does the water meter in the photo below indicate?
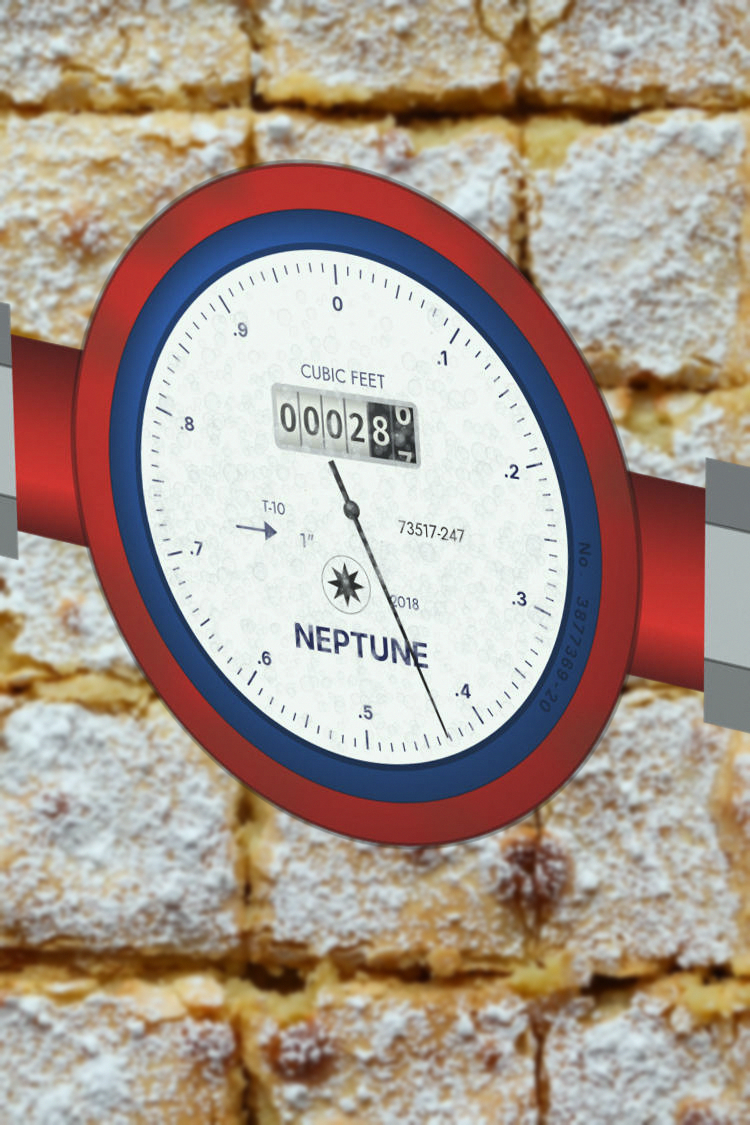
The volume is 286.43 ft³
